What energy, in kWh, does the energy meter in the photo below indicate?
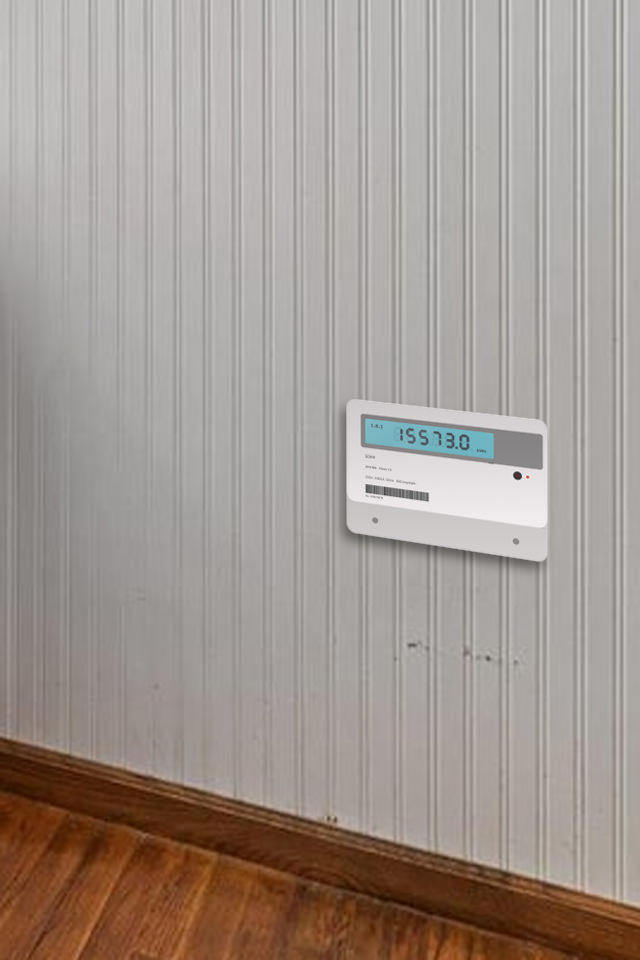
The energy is 15573.0 kWh
